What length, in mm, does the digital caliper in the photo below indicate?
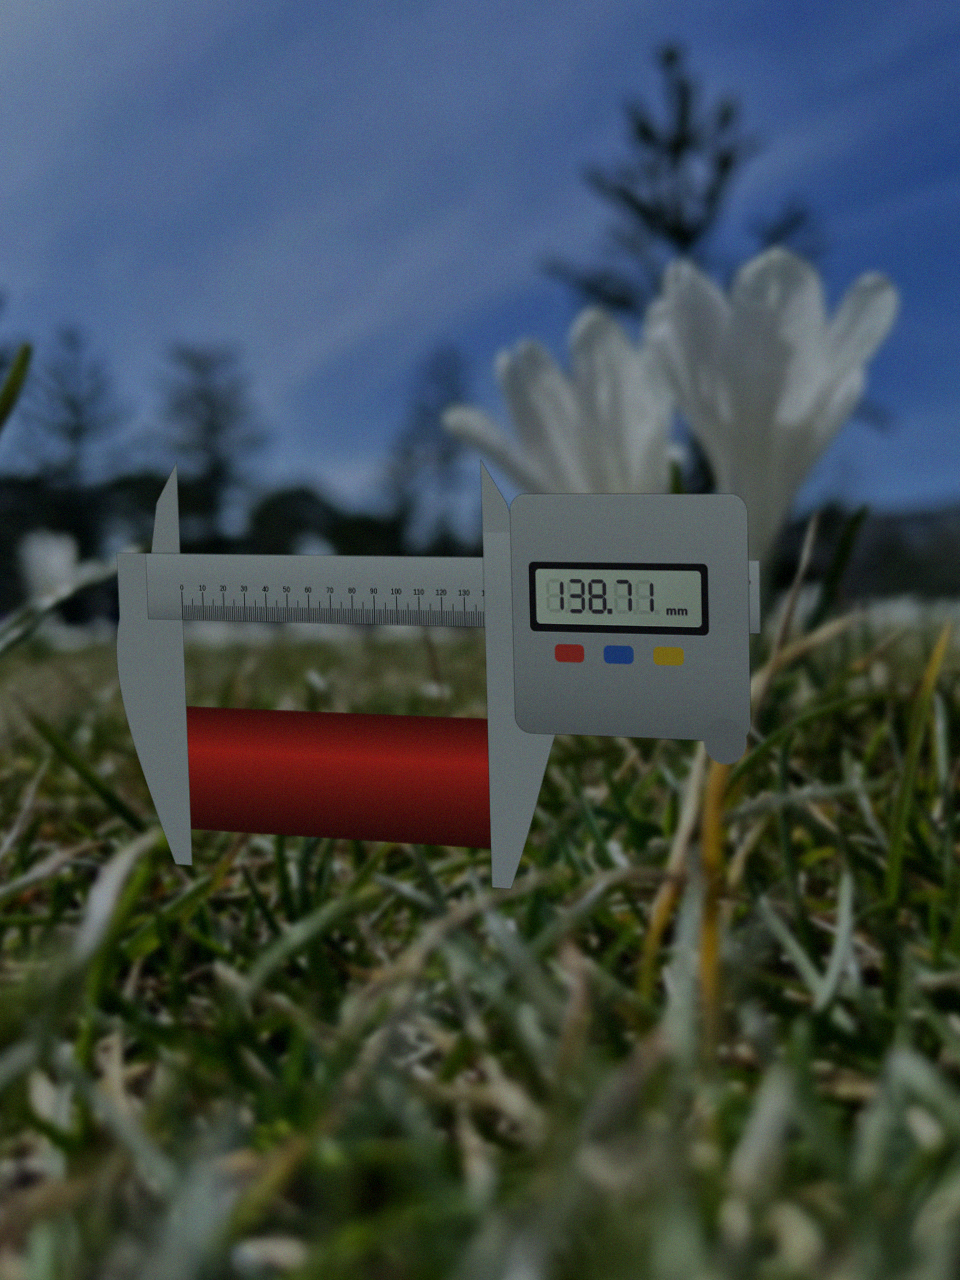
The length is 138.71 mm
